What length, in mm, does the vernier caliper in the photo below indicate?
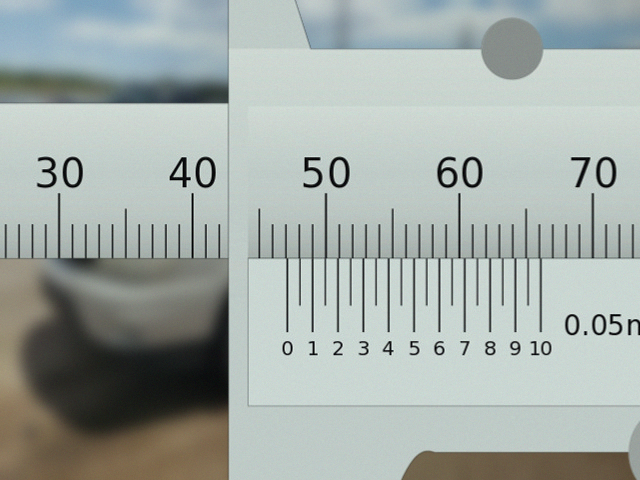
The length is 47.1 mm
